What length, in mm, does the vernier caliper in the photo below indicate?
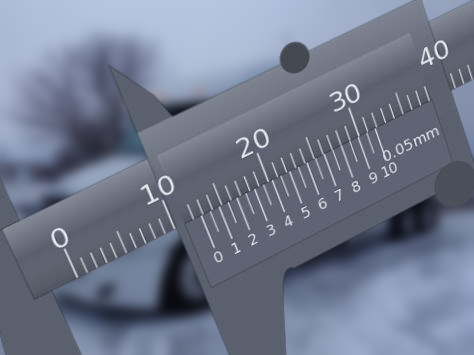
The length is 12.8 mm
